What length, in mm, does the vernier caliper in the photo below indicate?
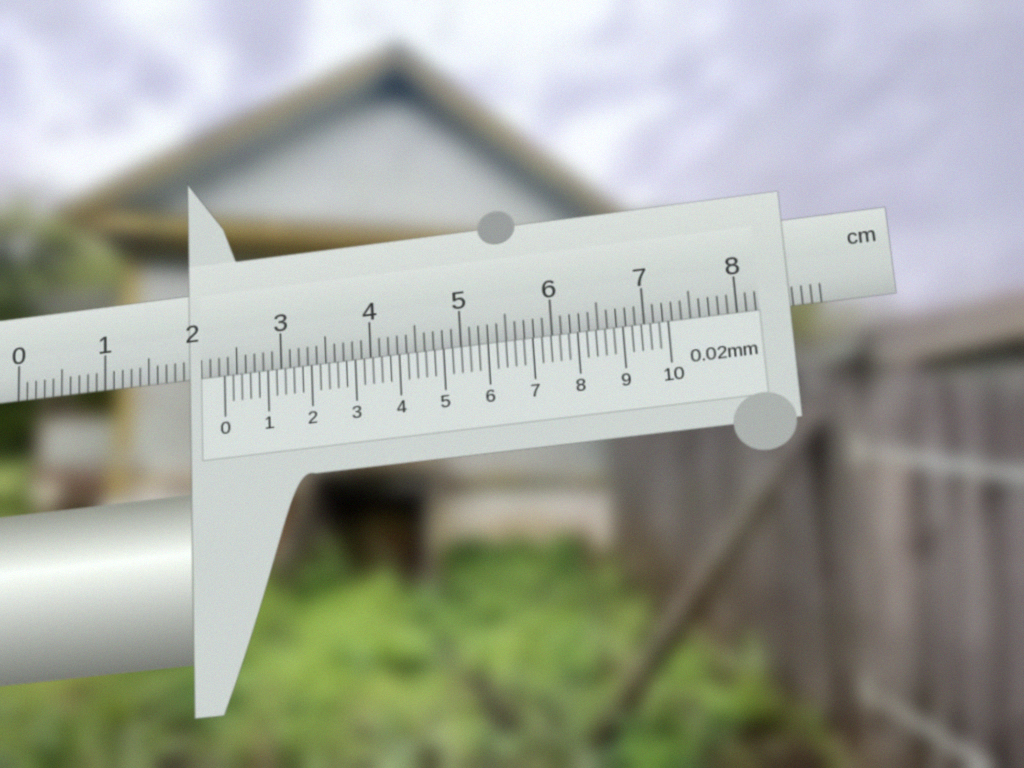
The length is 23.6 mm
